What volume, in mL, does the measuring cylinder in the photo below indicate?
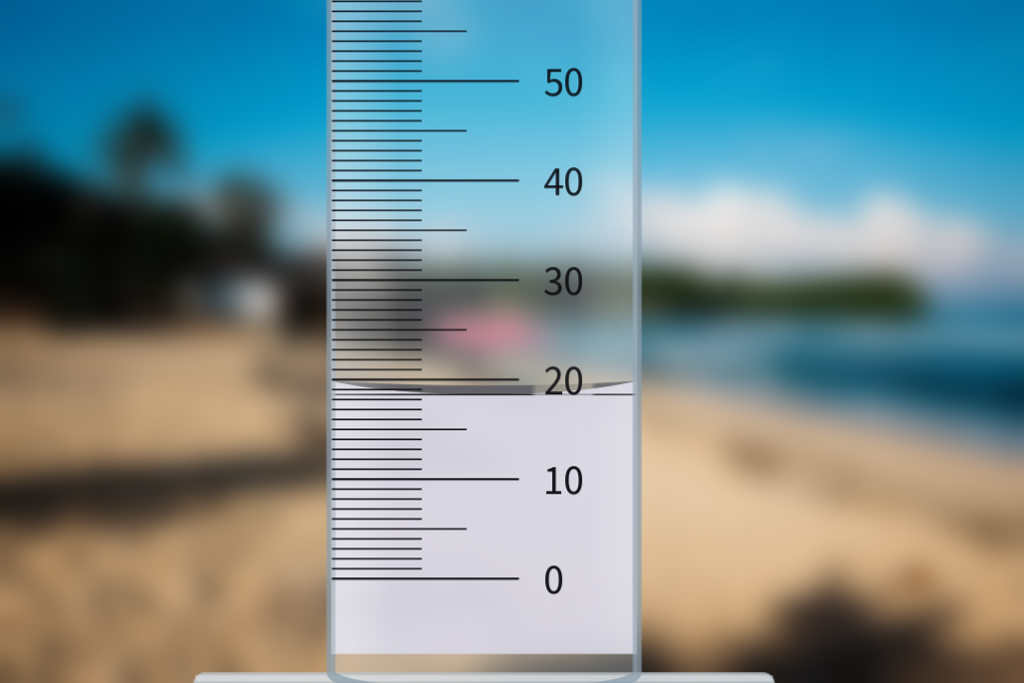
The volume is 18.5 mL
